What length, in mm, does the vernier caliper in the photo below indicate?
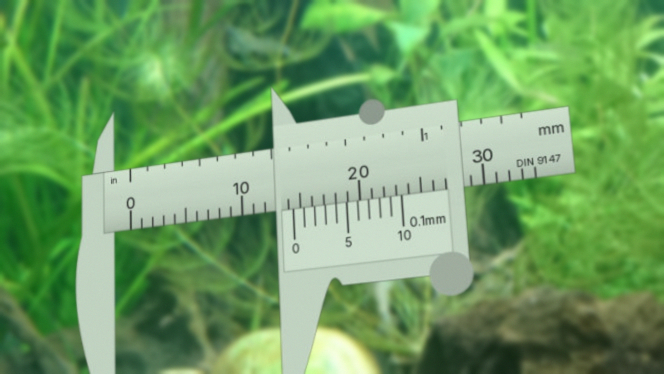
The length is 14.4 mm
